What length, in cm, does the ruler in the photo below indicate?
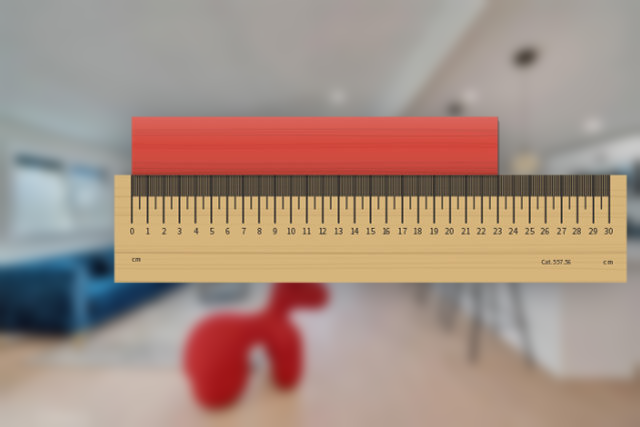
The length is 23 cm
